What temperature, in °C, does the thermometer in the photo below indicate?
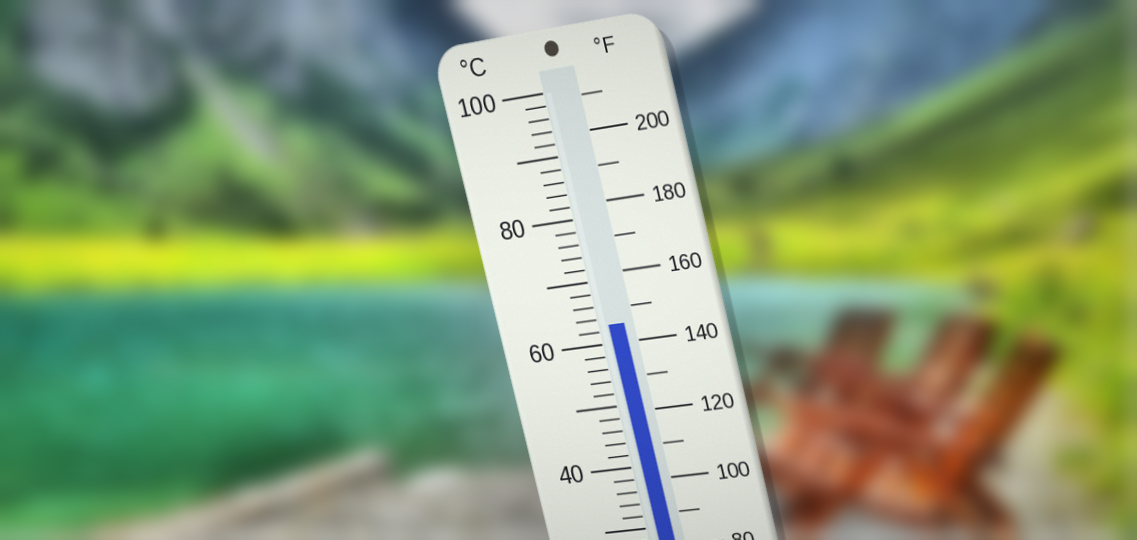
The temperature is 63 °C
